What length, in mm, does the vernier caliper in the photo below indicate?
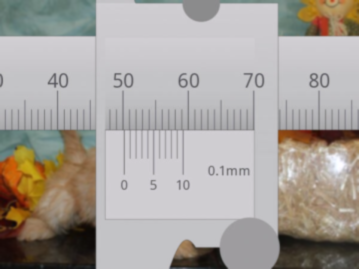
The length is 50.2 mm
